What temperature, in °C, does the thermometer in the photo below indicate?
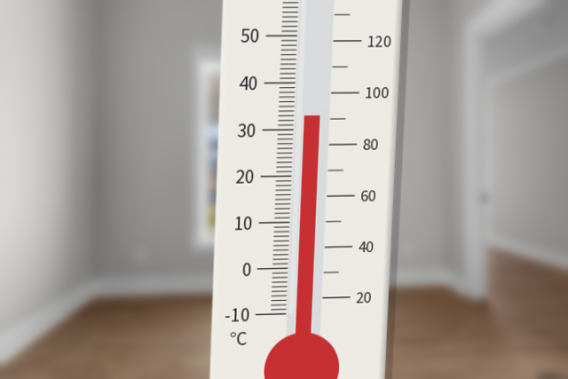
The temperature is 33 °C
